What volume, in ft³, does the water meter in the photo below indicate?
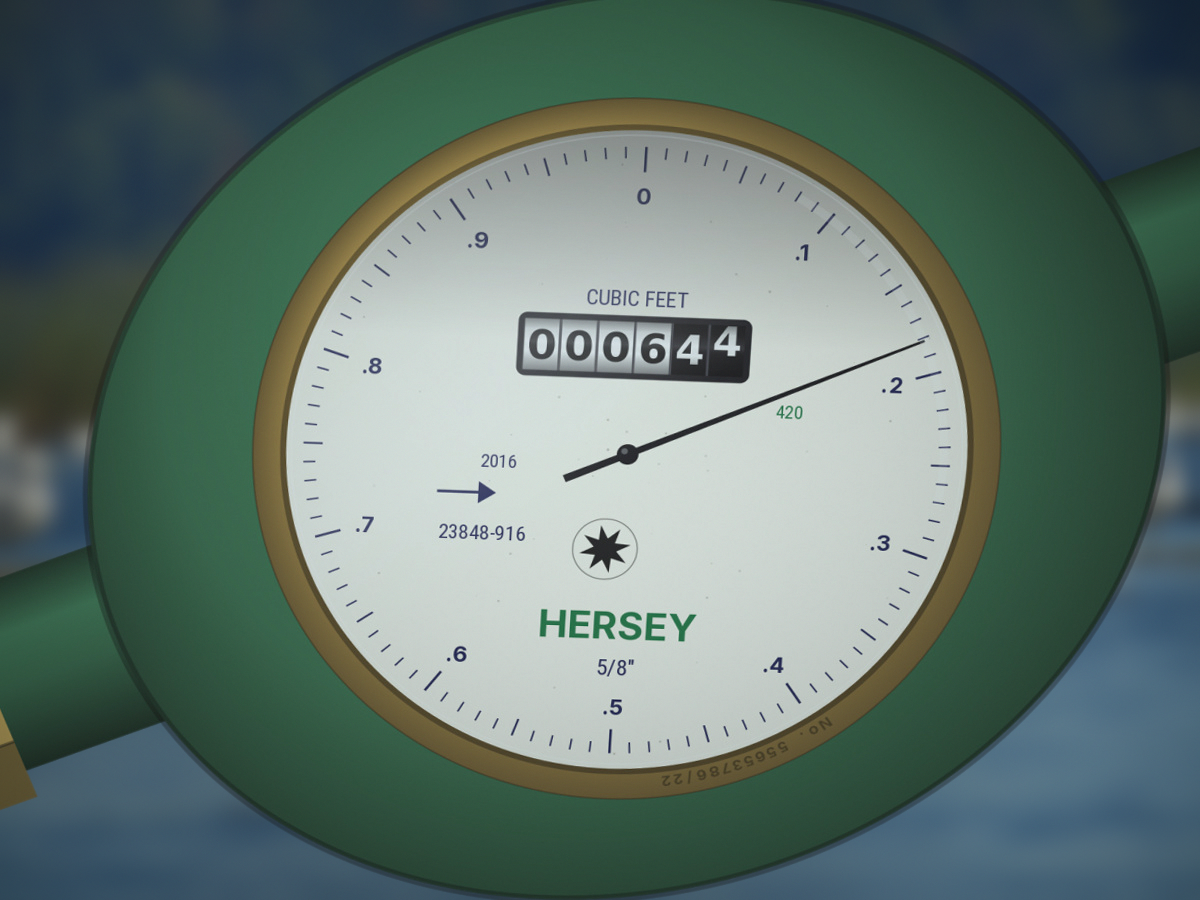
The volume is 644.18 ft³
